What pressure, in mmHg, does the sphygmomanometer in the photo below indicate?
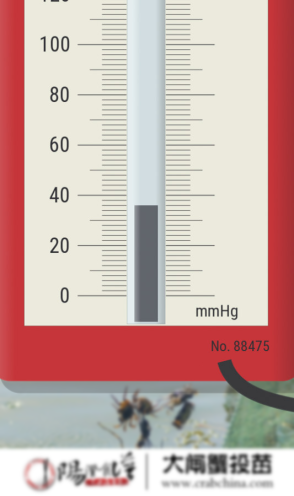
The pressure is 36 mmHg
